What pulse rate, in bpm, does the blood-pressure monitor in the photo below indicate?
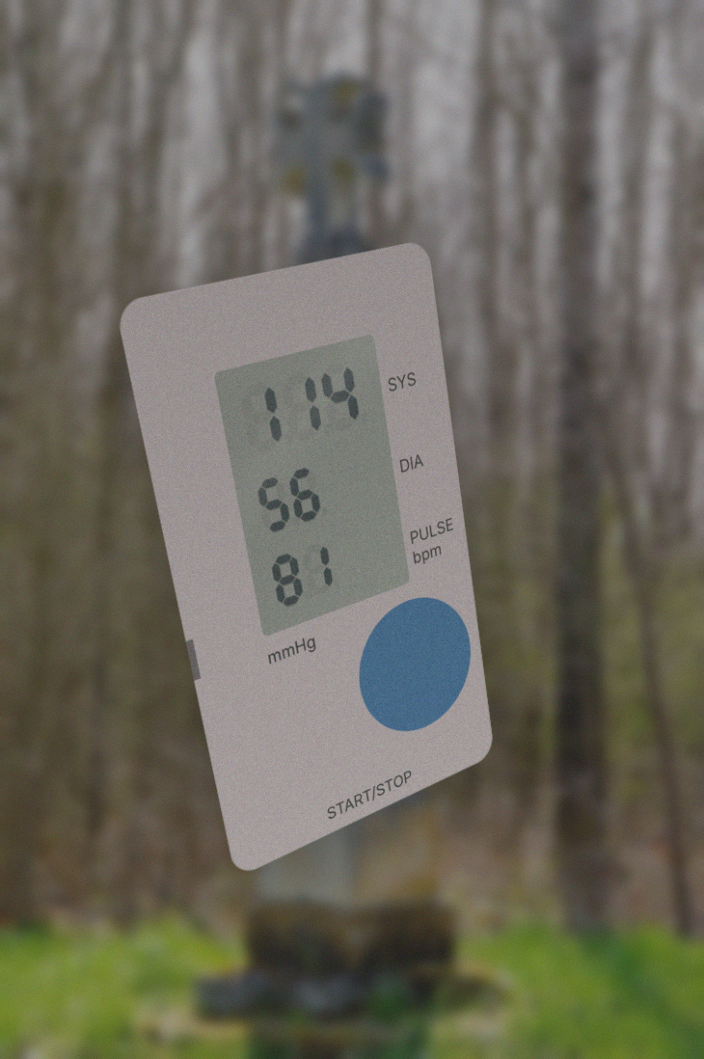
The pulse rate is 81 bpm
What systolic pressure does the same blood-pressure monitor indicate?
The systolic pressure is 114 mmHg
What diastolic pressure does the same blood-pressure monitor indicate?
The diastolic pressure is 56 mmHg
